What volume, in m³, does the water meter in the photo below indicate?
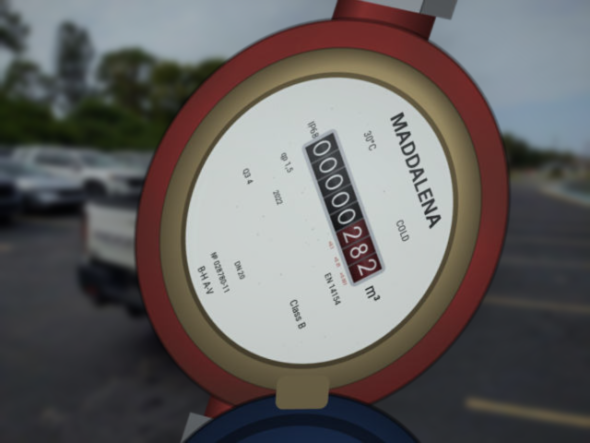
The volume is 0.282 m³
